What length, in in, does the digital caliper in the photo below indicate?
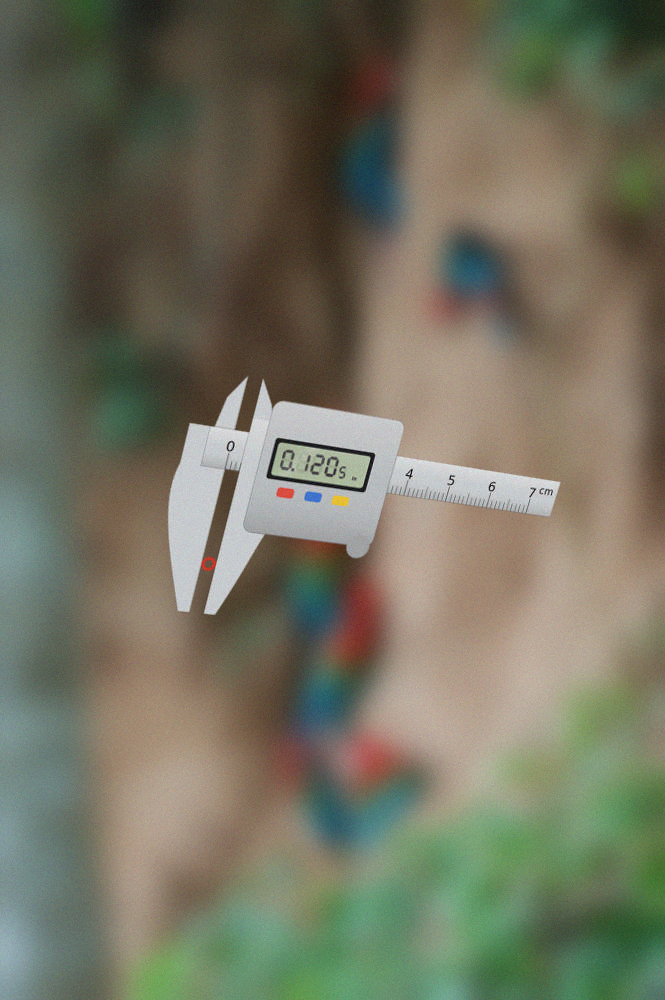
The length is 0.1205 in
